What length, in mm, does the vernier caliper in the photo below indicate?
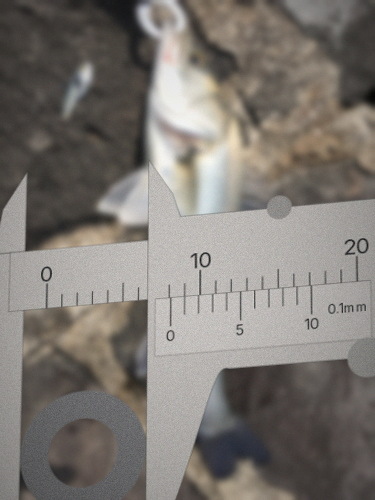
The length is 8.1 mm
